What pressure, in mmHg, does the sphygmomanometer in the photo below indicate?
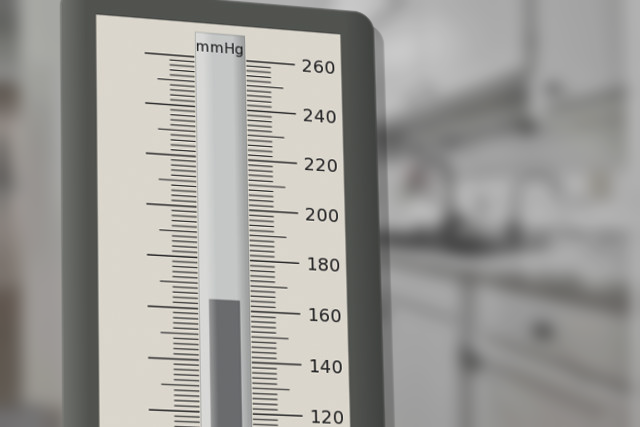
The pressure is 164 mmHg
